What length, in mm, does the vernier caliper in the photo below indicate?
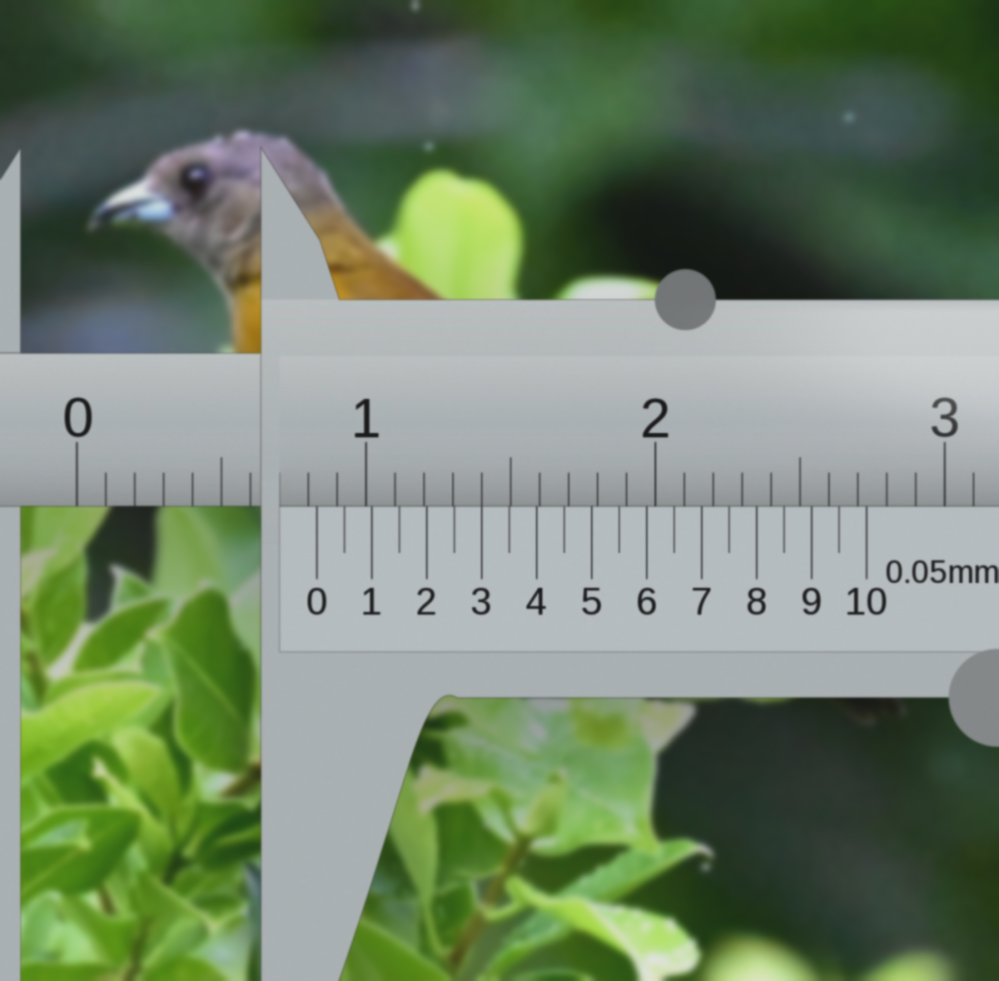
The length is 8.30 mm
